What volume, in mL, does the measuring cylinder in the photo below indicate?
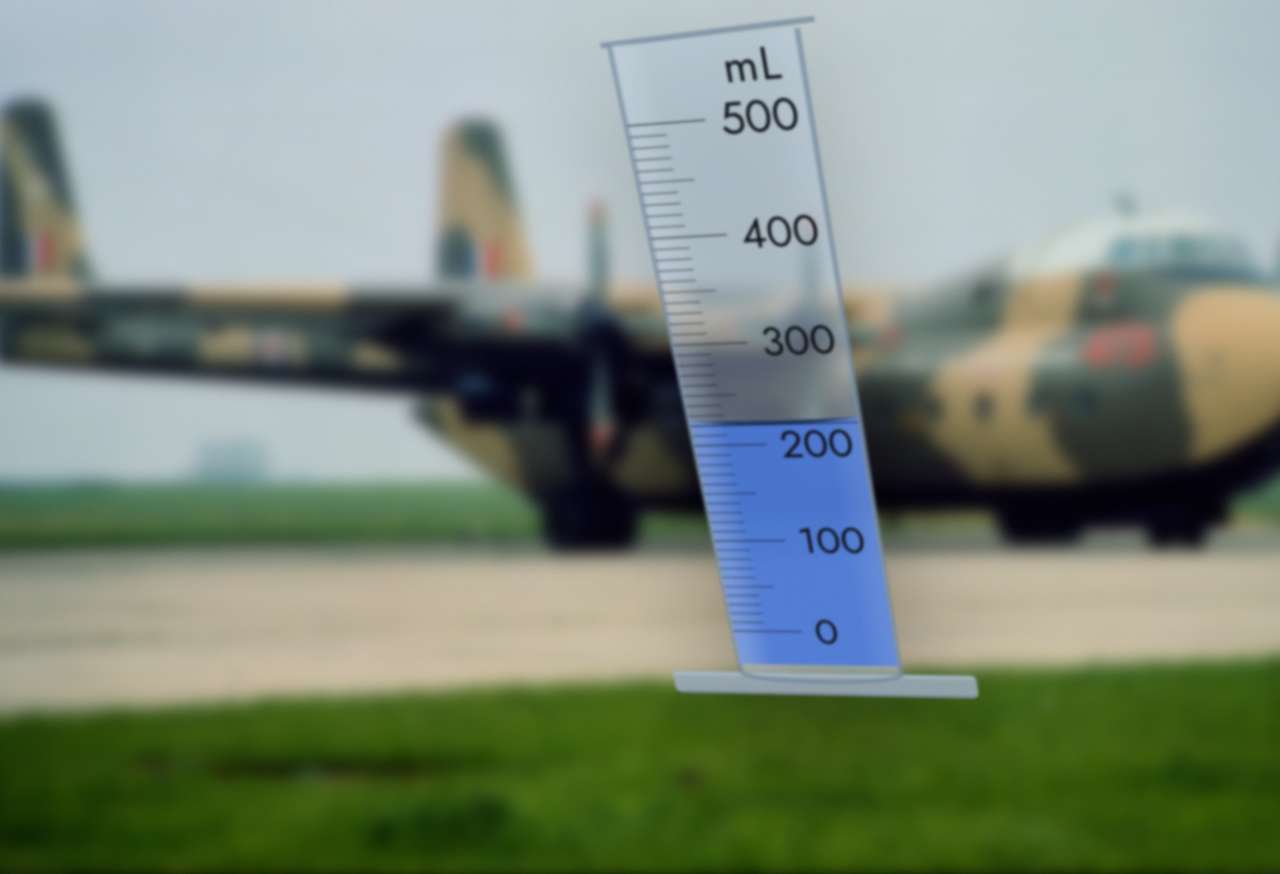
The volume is 220 mL
